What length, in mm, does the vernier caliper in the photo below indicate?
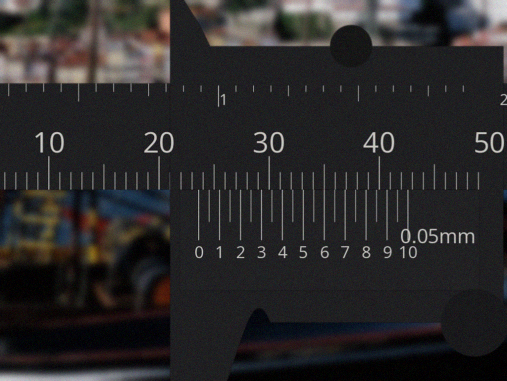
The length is 23.6 mm
